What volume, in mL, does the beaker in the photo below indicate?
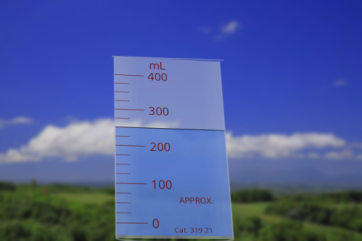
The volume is 250 mL
